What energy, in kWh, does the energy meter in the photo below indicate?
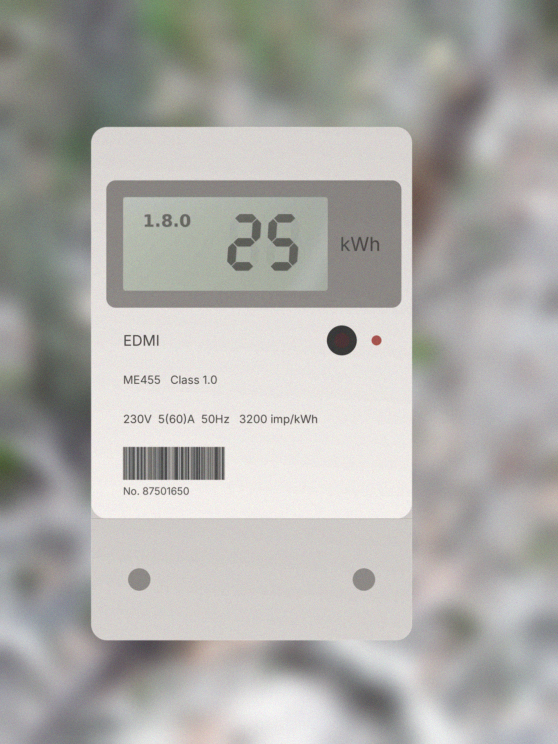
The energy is 25 kWh
